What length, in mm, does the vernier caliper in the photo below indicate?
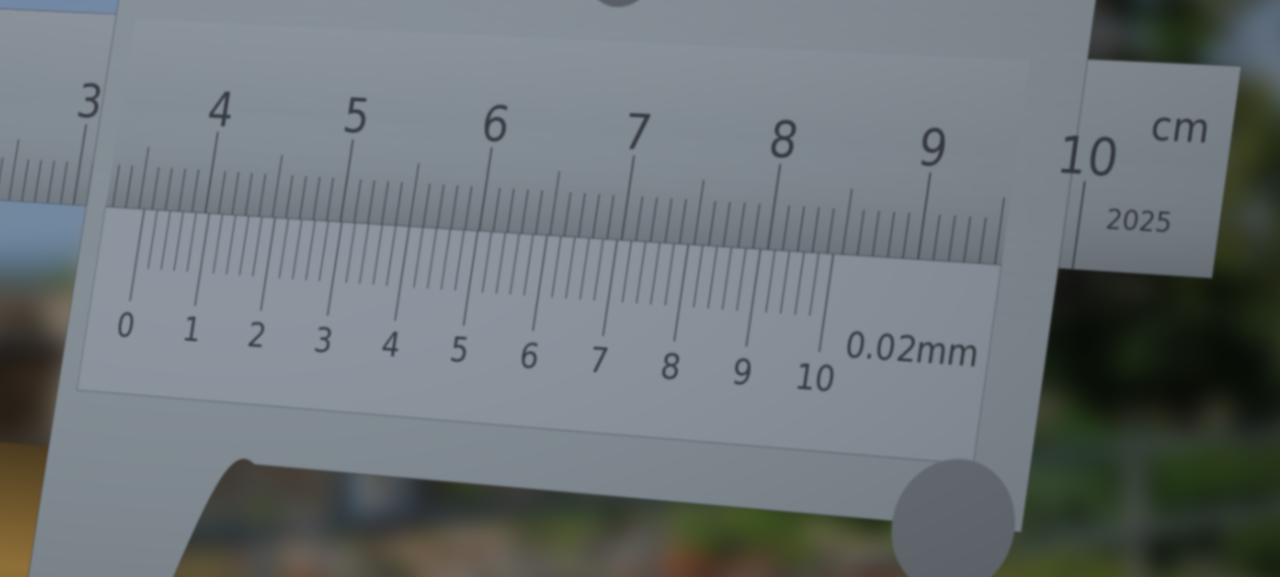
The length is 35.4 mm
